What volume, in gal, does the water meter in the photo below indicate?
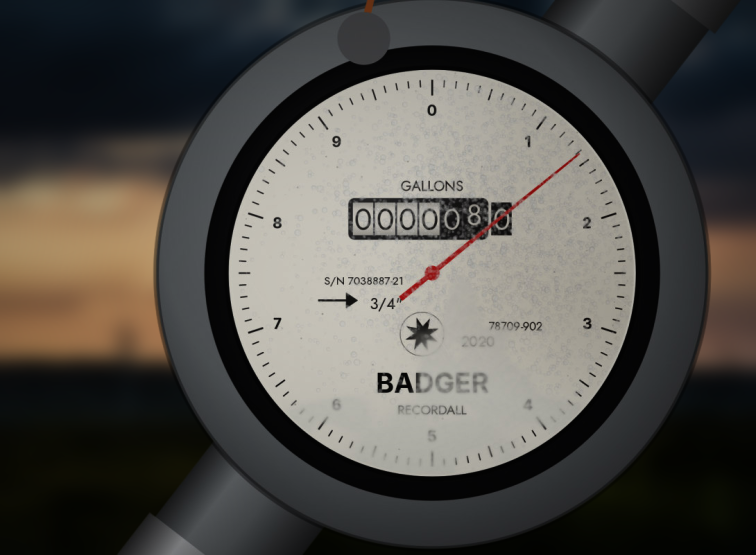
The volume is 81.4 gal
